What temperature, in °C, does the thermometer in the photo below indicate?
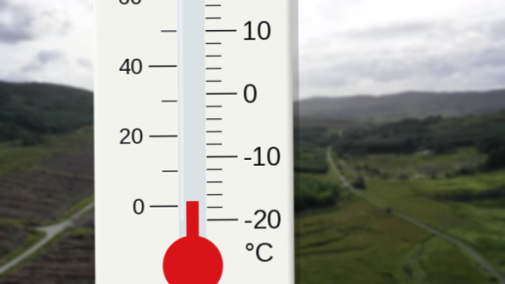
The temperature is -17 °C
